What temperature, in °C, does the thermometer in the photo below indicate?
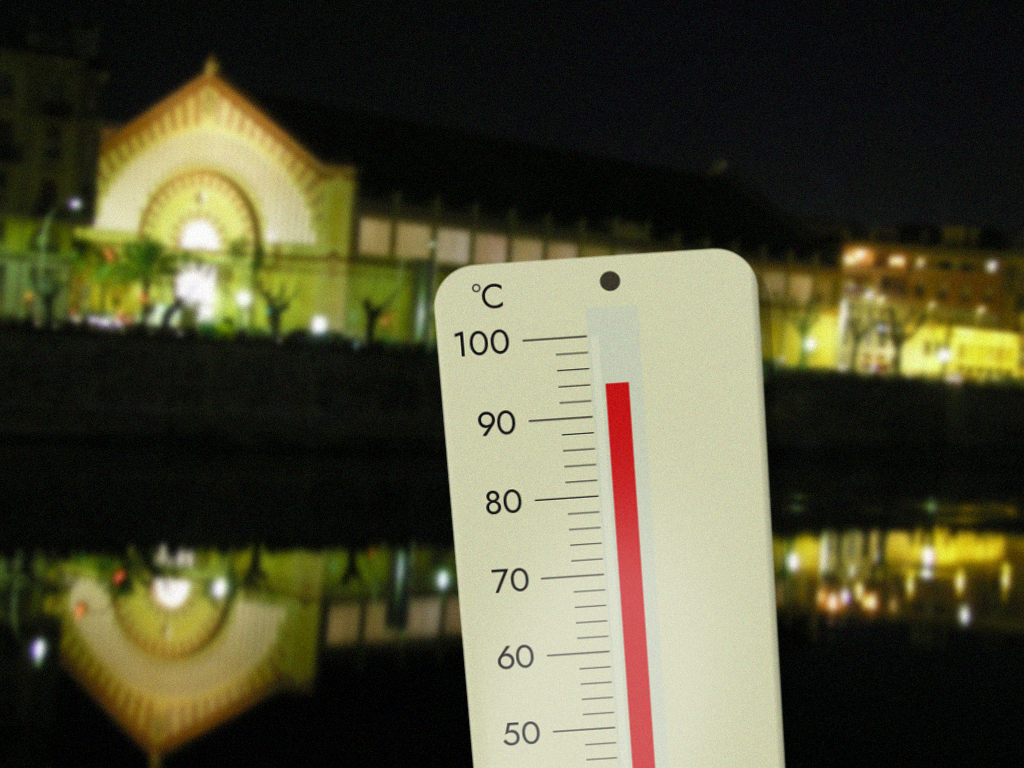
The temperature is 94 °C
